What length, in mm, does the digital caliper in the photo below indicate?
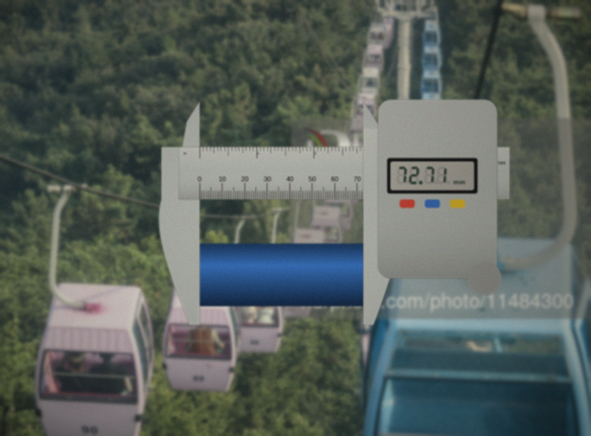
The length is 72.71 mm
